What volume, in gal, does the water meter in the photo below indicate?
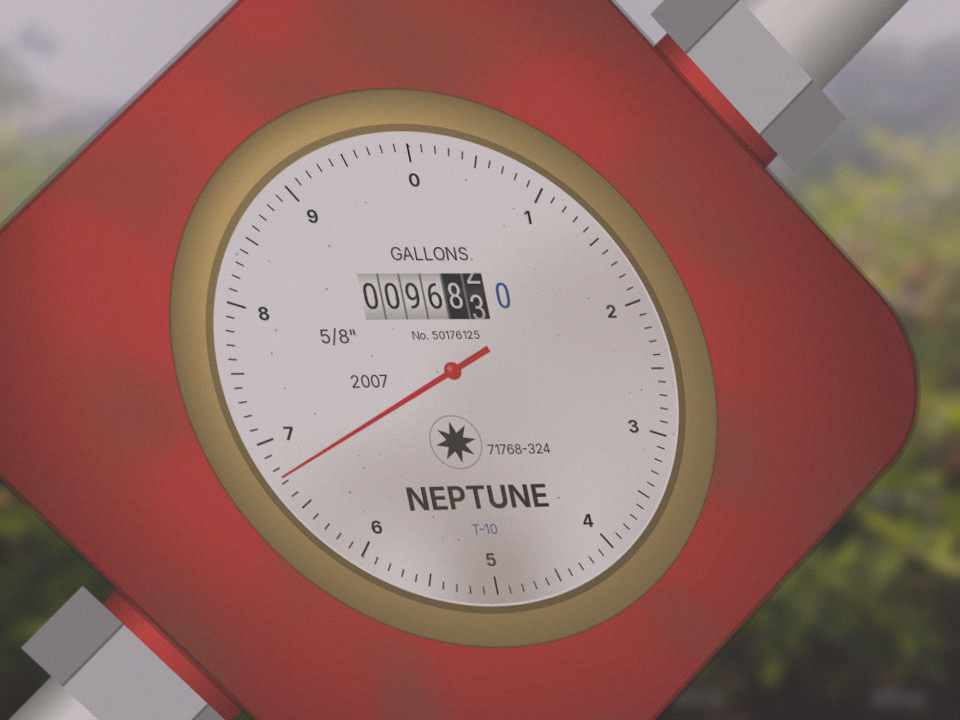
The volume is 96826.7 gal
